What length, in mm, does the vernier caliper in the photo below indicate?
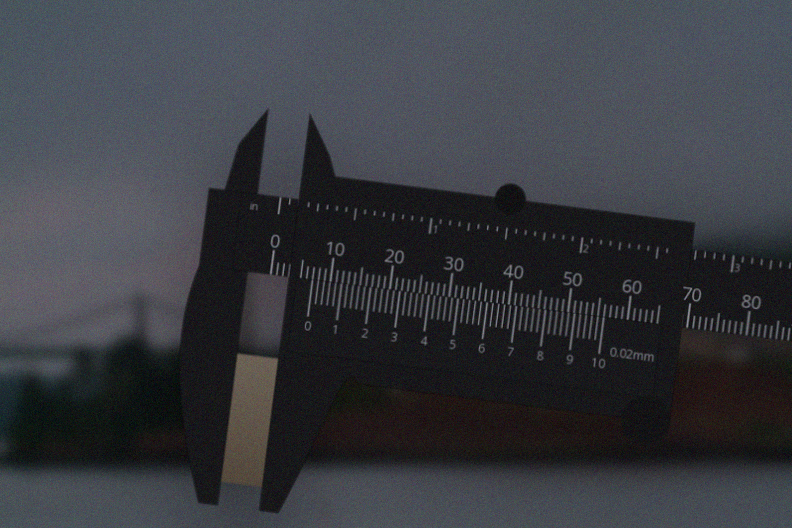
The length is 7.0 mm
